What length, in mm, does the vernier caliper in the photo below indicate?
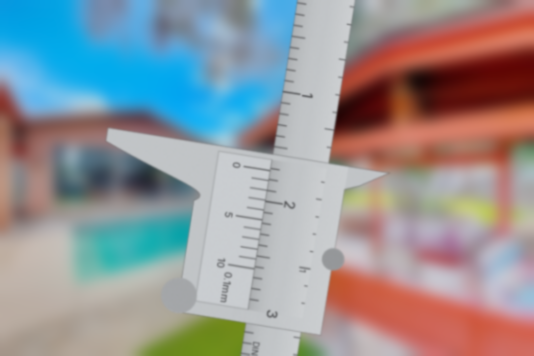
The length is 17.2 mm
